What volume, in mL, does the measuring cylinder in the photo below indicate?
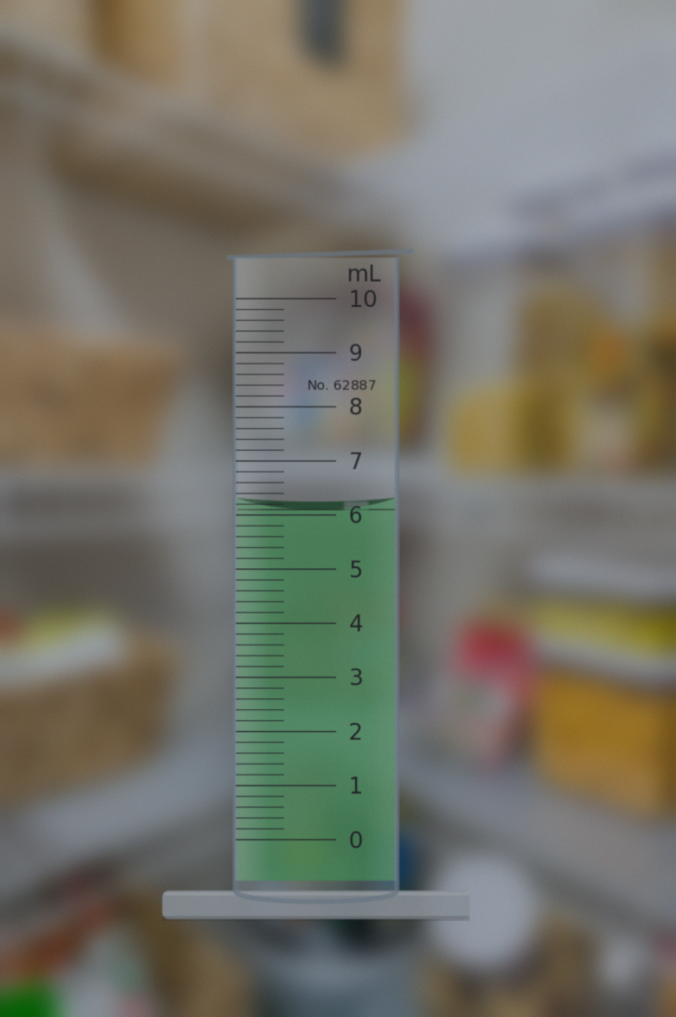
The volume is 6.1 mL
